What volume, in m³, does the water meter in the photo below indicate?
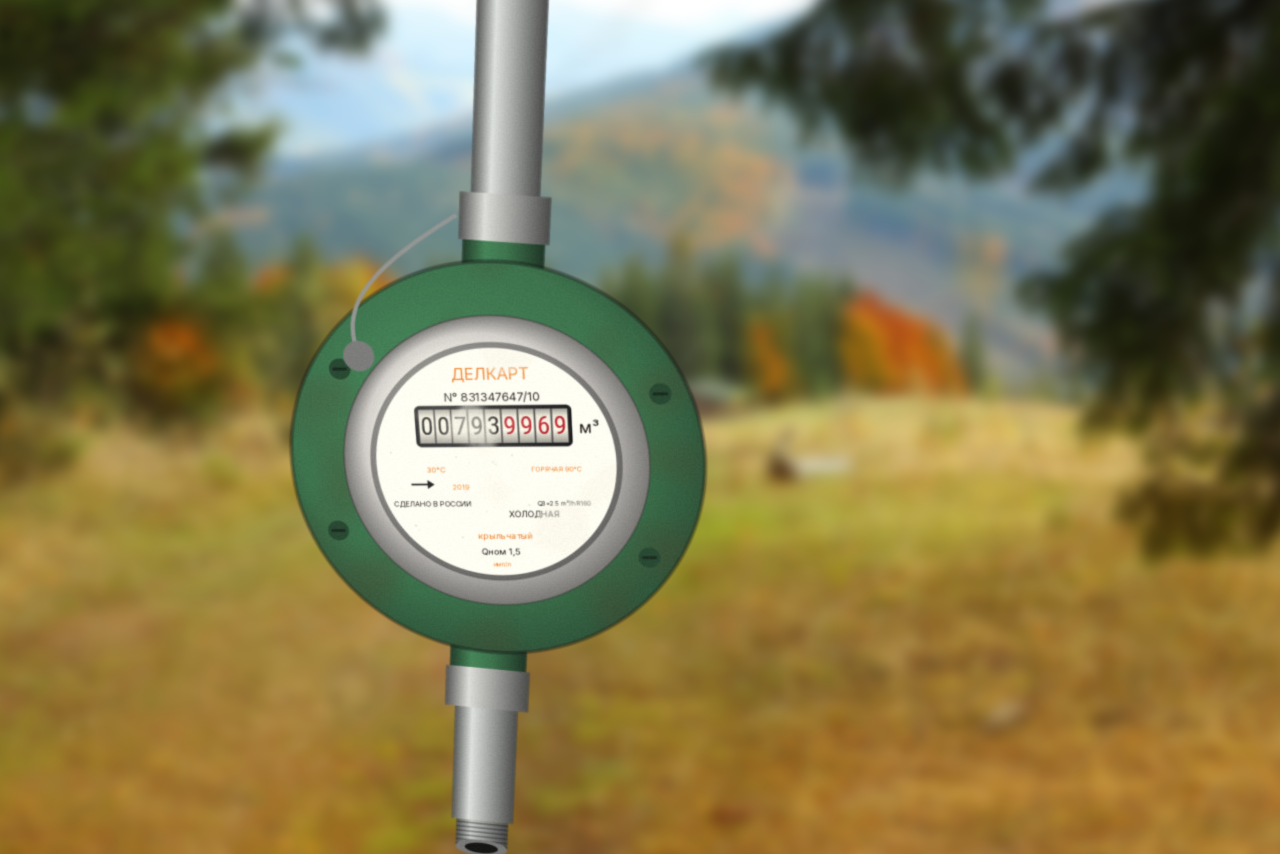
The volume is 793.9969 m³
